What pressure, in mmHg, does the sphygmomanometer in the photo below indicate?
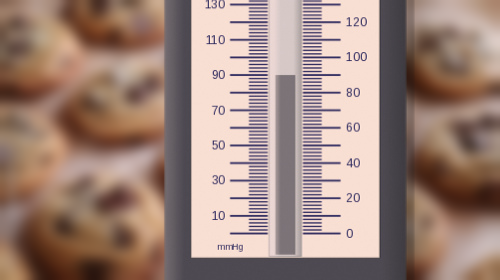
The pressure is 90 mmHg
